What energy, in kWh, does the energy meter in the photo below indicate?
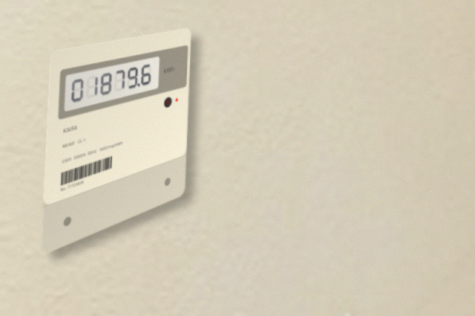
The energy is 1879.6 kWh
